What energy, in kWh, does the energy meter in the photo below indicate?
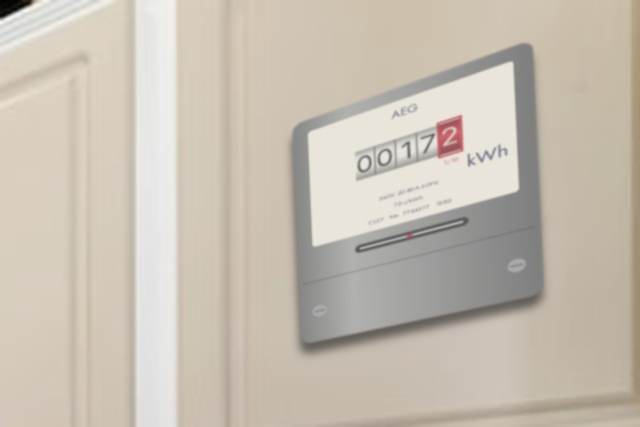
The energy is 17.2 kWh
